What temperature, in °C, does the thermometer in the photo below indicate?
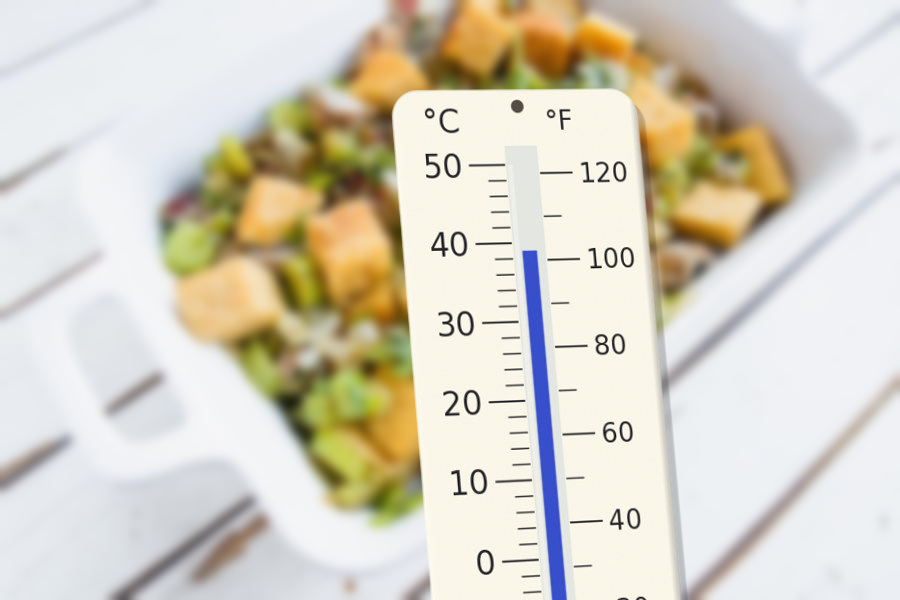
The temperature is 39 °C
